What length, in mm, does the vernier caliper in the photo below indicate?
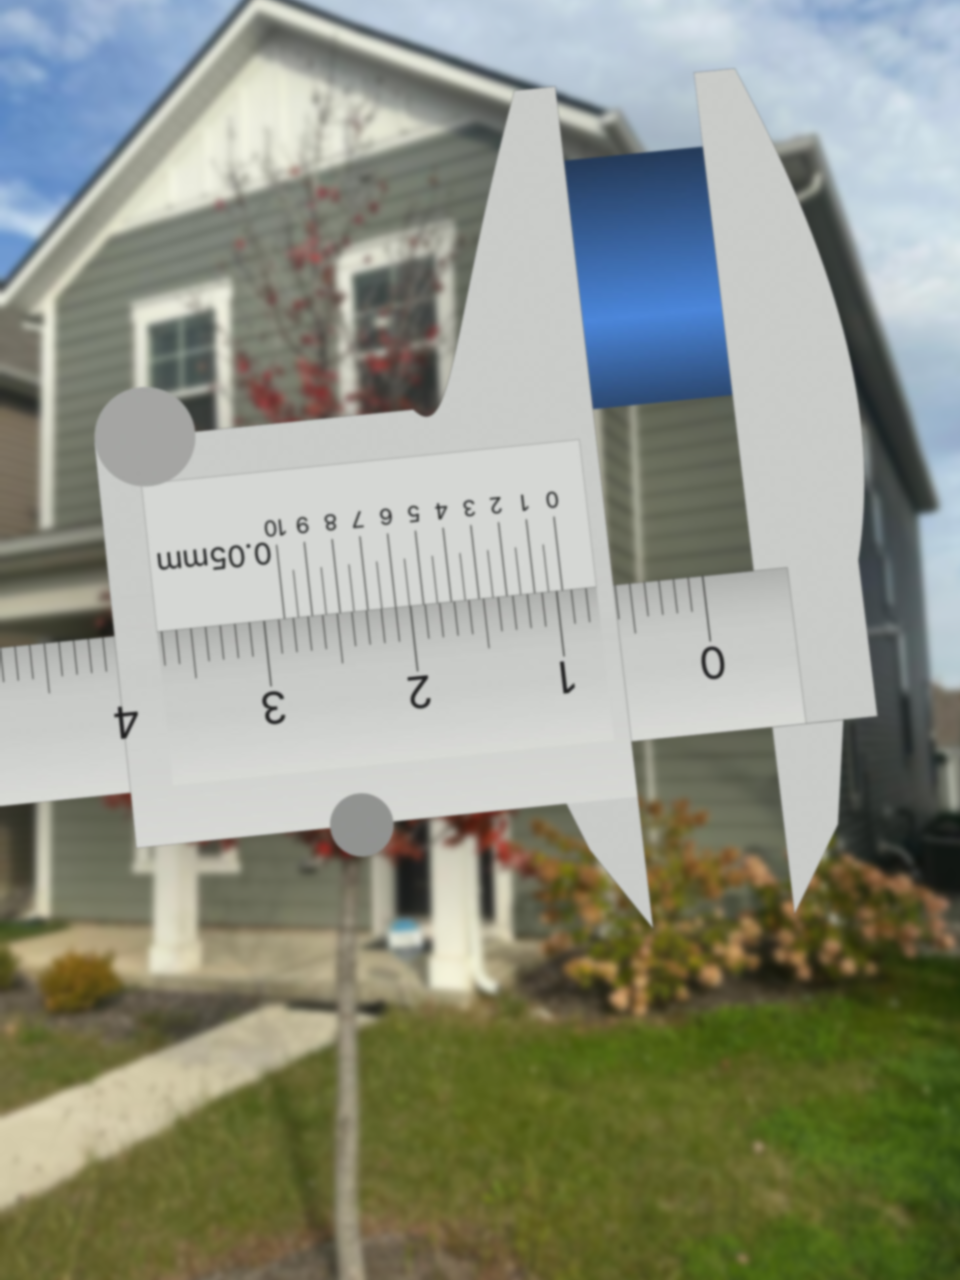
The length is 9.6 mm
